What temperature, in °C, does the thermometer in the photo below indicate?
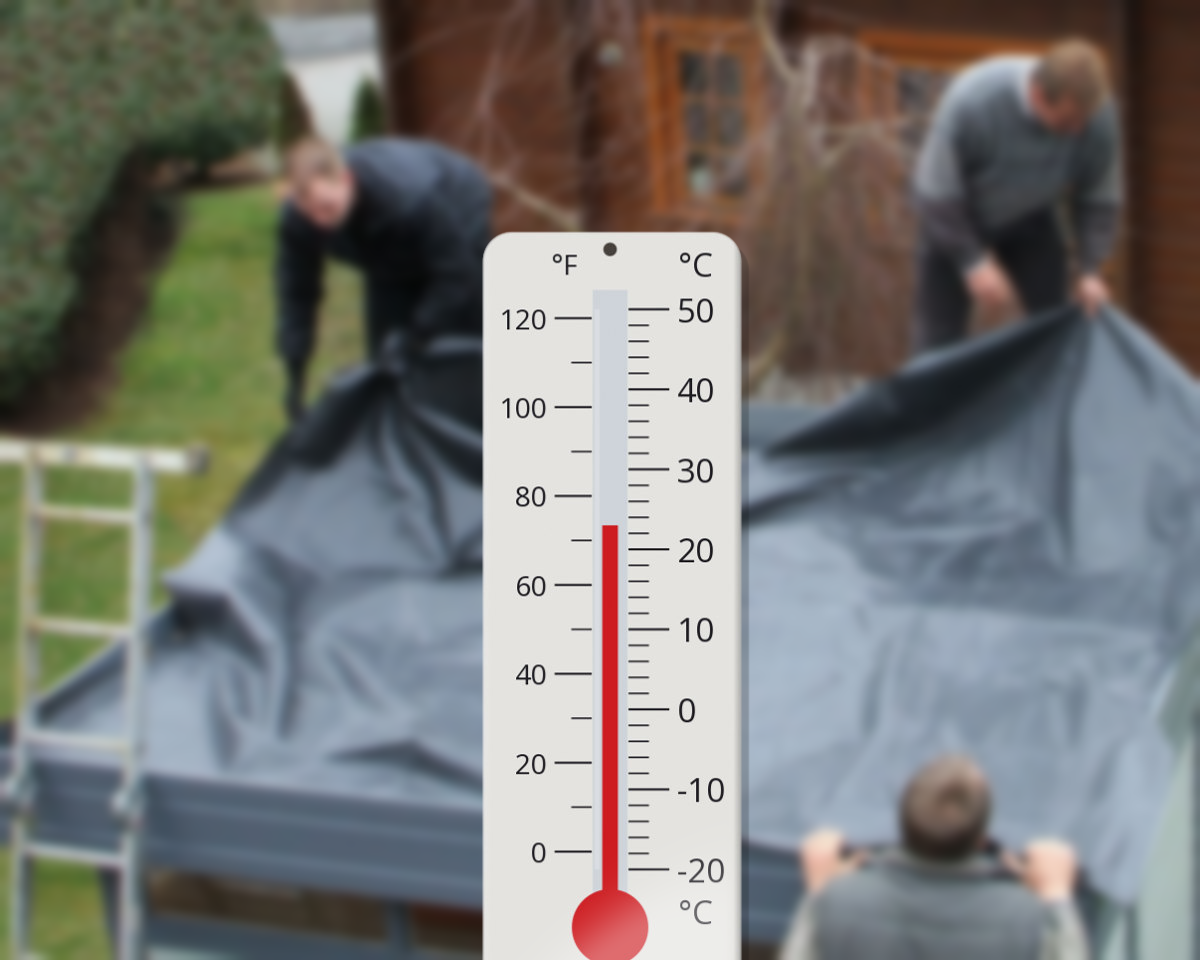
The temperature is 23 °C
